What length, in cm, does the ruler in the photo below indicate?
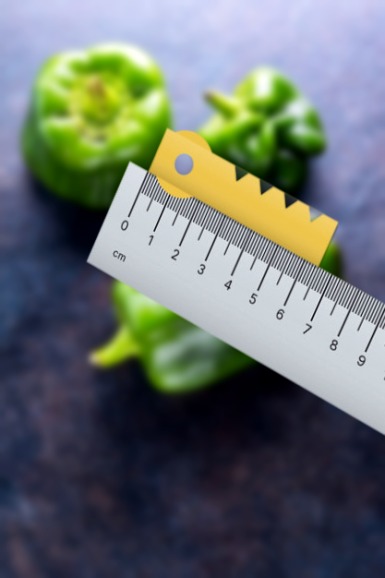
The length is 6.5 cm
